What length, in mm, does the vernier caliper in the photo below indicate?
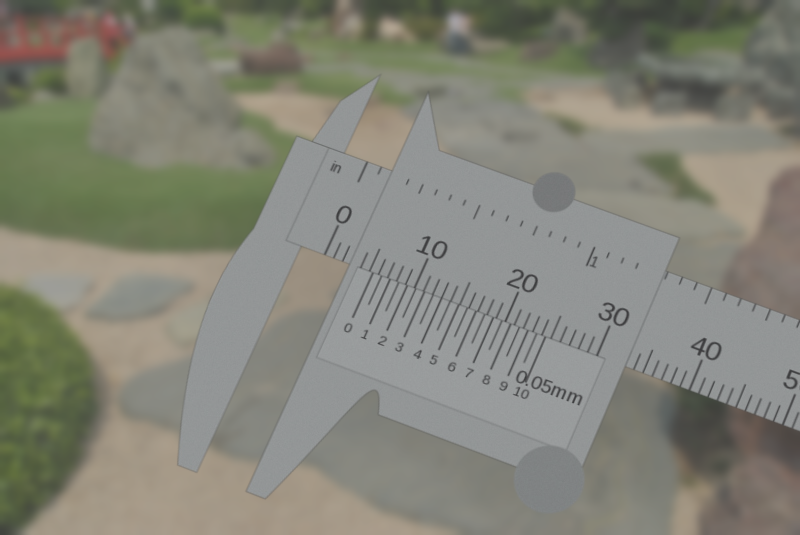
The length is 5.4 mm
